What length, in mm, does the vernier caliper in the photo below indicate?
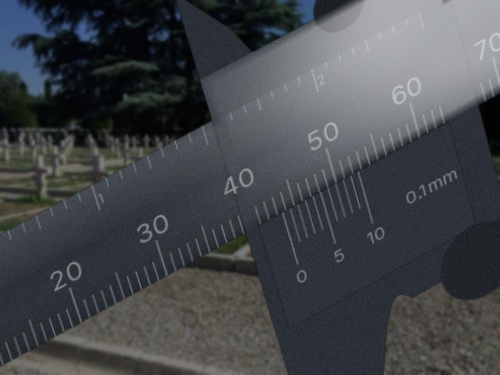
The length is 43.6 mm
